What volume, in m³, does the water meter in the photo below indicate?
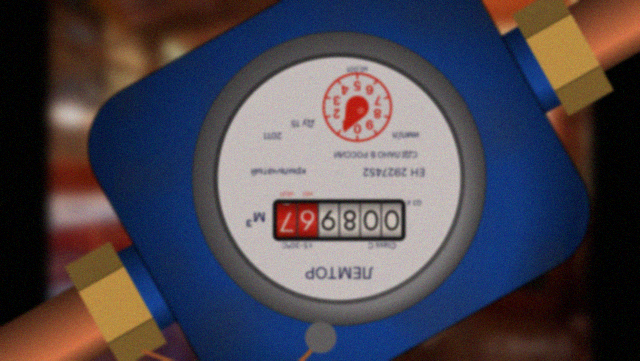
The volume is 89.670 m³
